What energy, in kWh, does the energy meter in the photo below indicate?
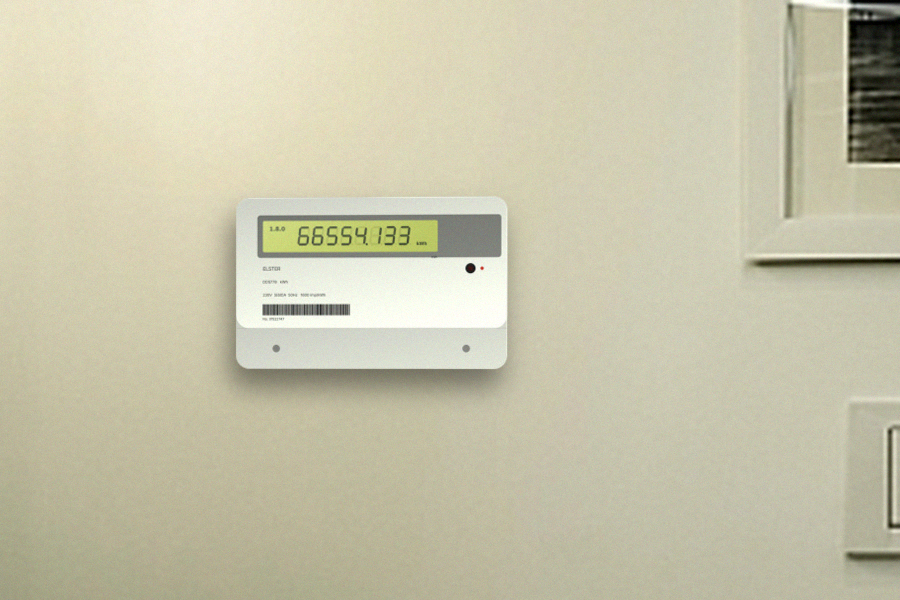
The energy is 66554.133 kWh
